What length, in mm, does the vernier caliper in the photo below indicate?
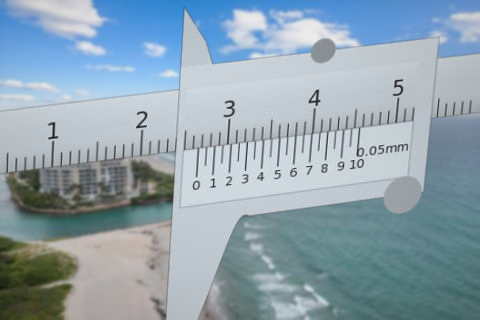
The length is 26.6 mm
